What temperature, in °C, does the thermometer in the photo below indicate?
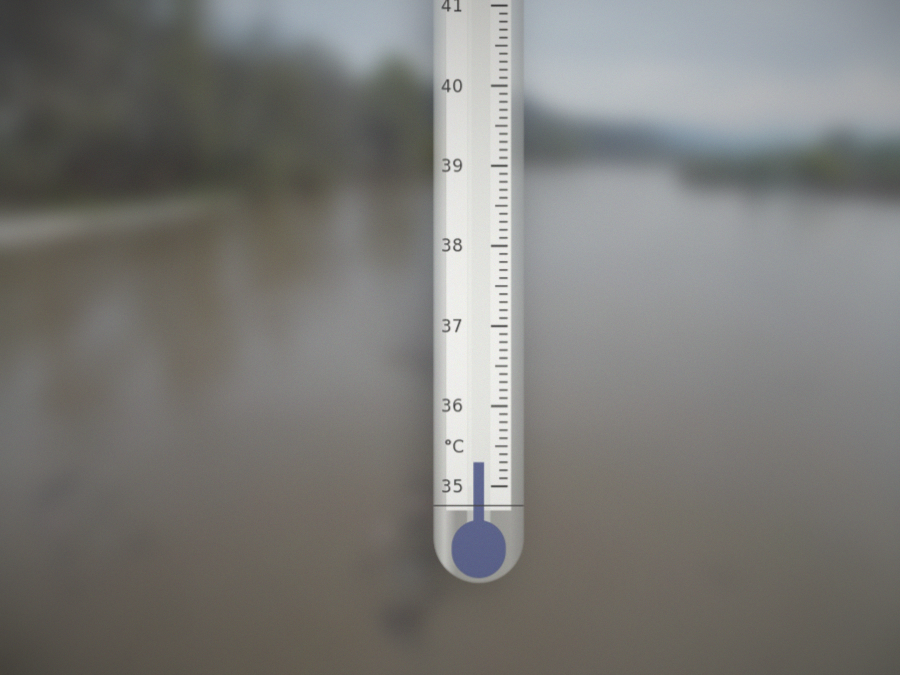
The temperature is 35.3 °C
